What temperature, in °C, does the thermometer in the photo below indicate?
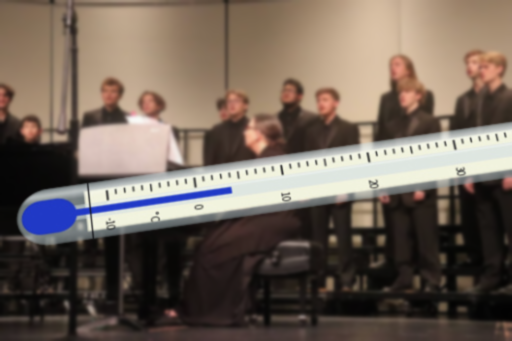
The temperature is 4 °C
